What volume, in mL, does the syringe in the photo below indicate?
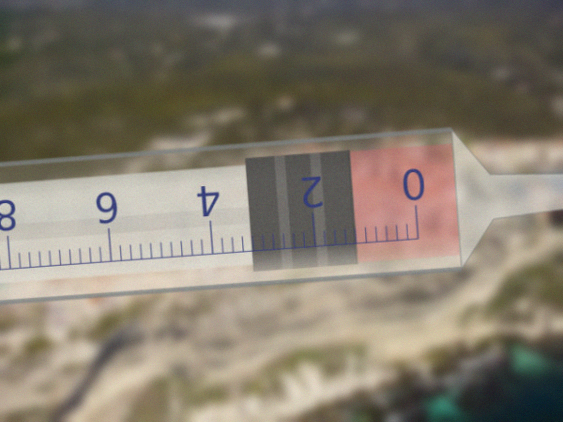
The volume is 1.2 mL
